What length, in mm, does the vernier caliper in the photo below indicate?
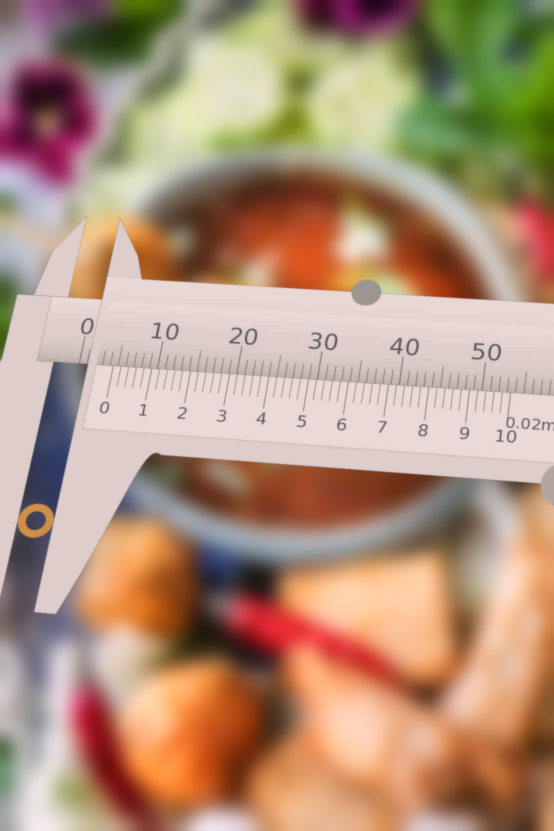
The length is 4.4 mm
